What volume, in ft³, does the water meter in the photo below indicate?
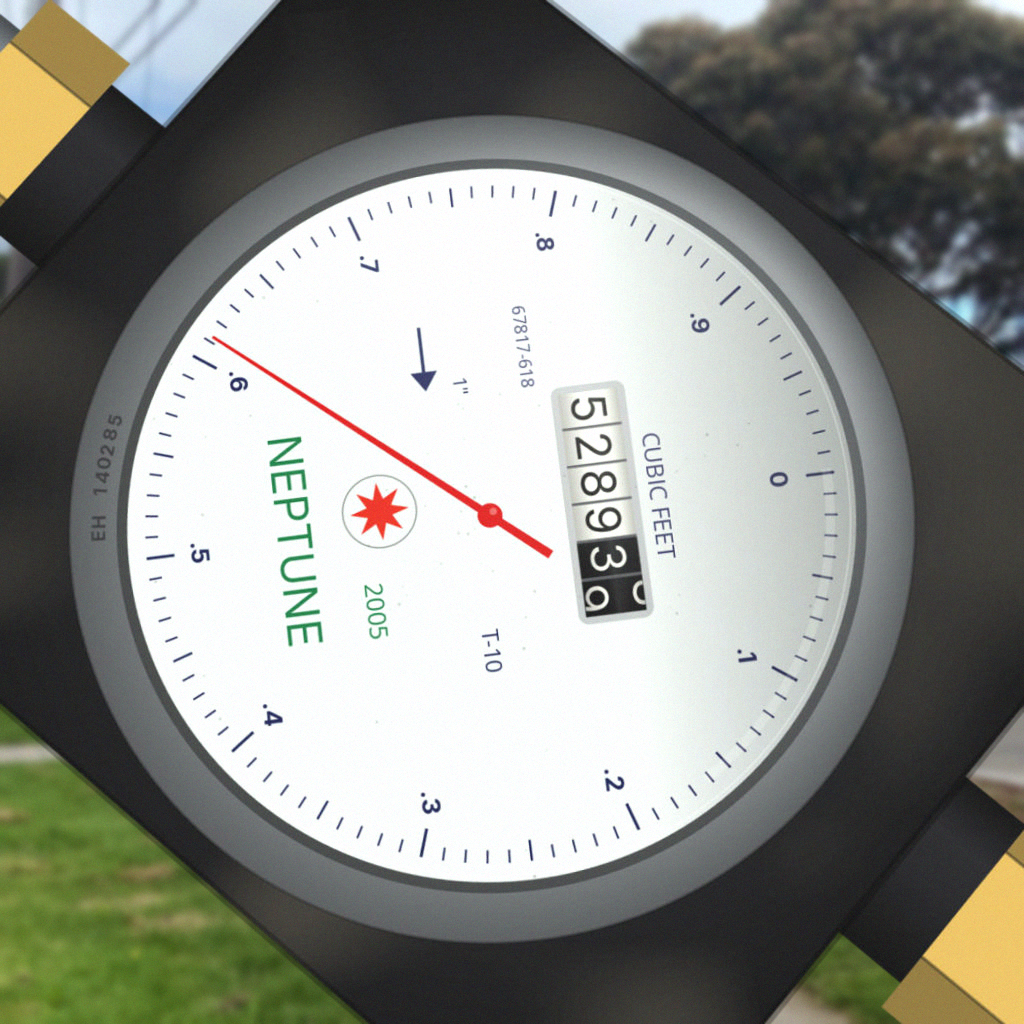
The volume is 528938.61 ft³
